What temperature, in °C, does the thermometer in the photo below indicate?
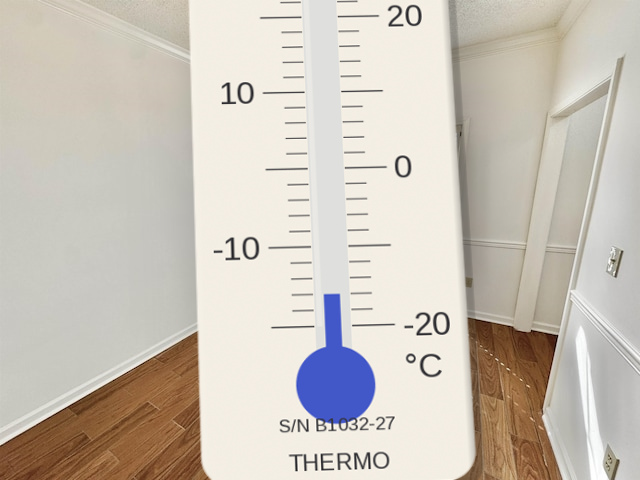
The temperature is -16 °C
